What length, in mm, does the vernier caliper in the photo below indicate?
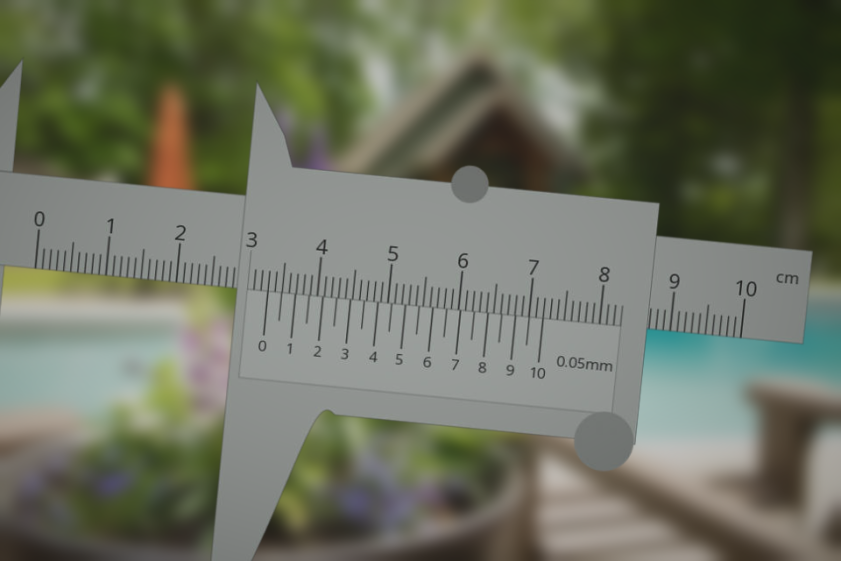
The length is 33.0 mm
